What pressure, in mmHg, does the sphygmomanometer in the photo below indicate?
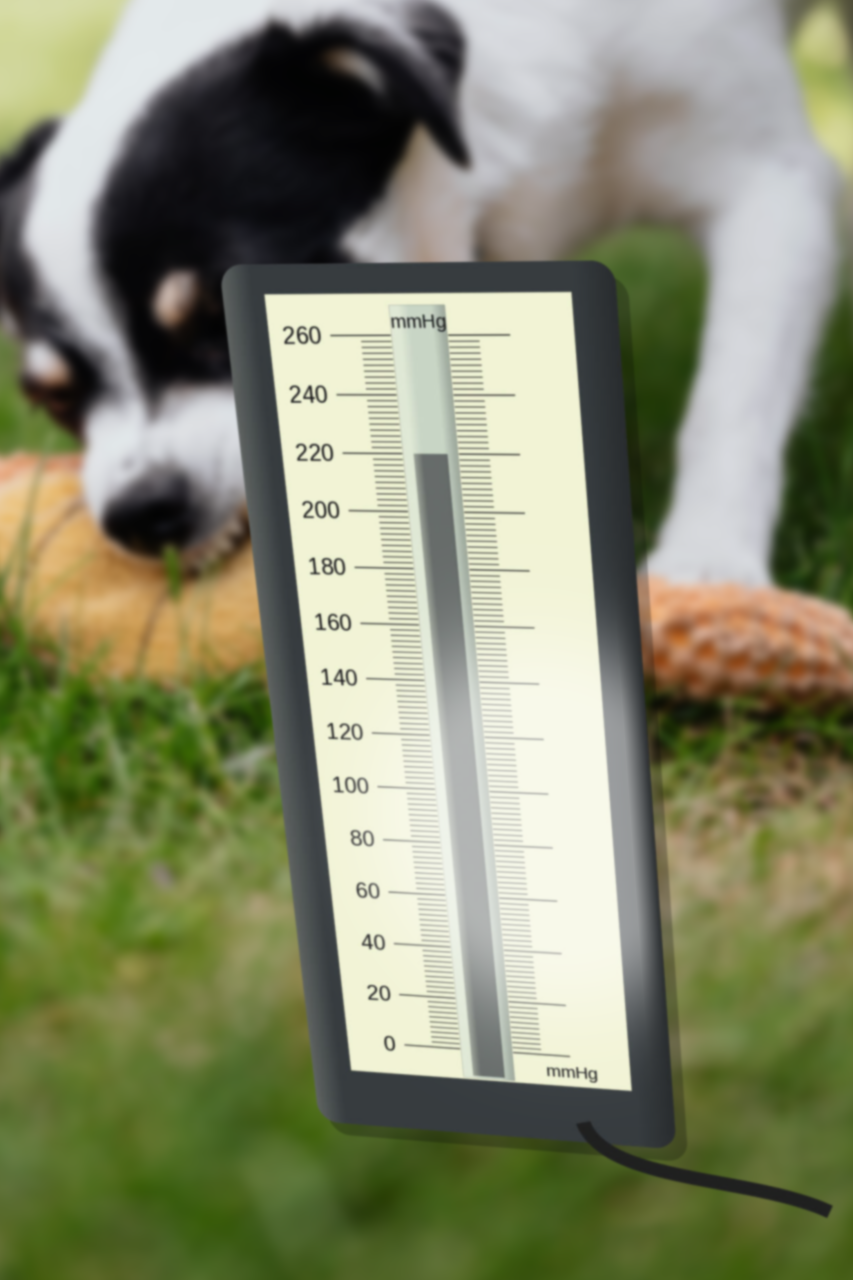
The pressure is 220 mmHg
